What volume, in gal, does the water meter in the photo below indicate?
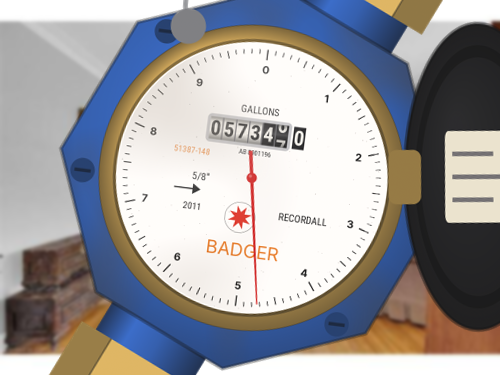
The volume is 573464.7 gal
